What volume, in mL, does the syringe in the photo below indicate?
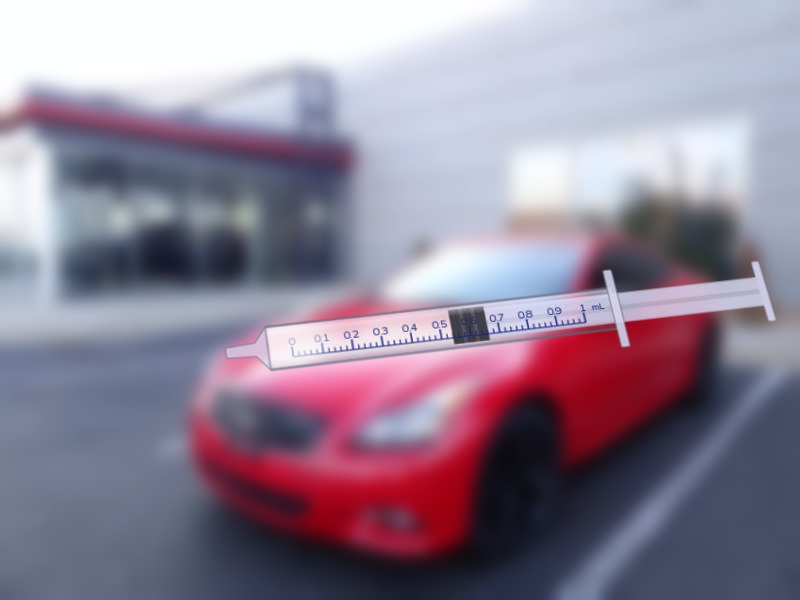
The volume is 0.54 mL
